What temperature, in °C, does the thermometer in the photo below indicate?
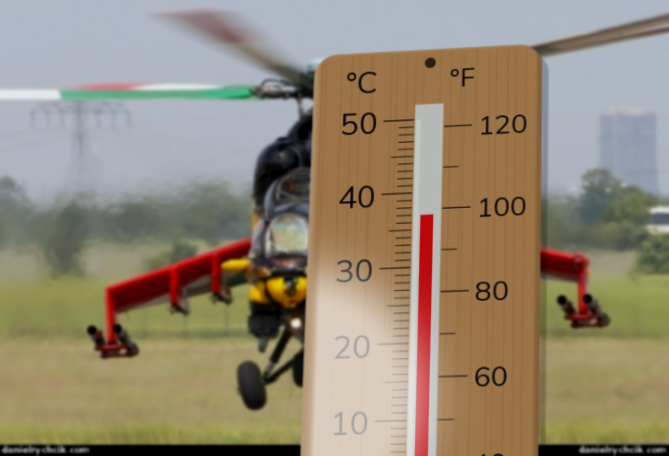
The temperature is 37 °C
